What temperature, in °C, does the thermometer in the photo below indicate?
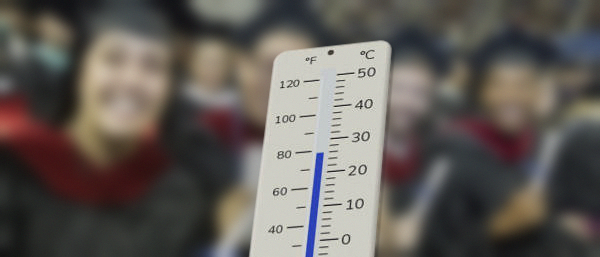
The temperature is 26 °C
